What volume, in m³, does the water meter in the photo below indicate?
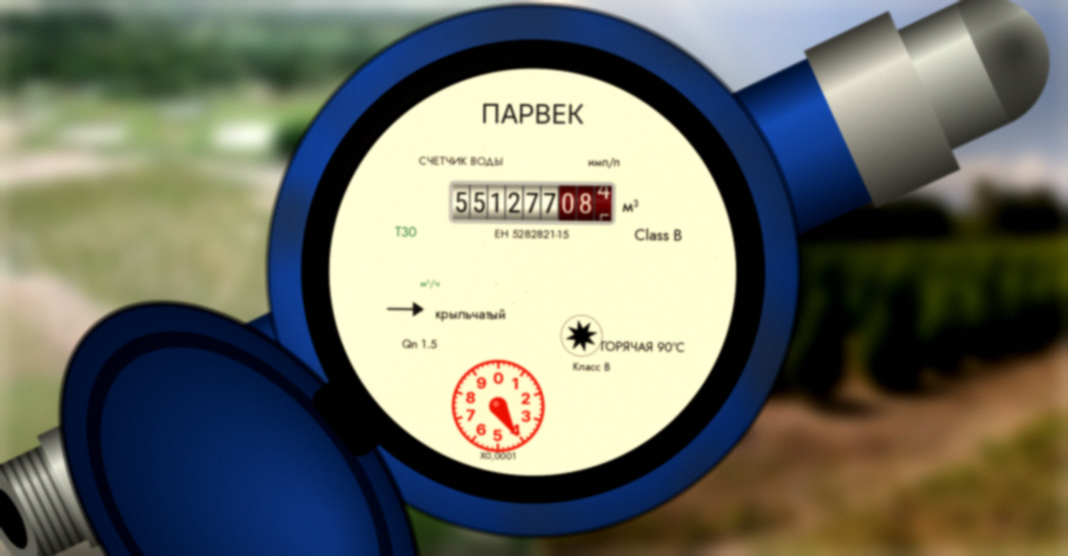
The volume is 551277.0844 m³
